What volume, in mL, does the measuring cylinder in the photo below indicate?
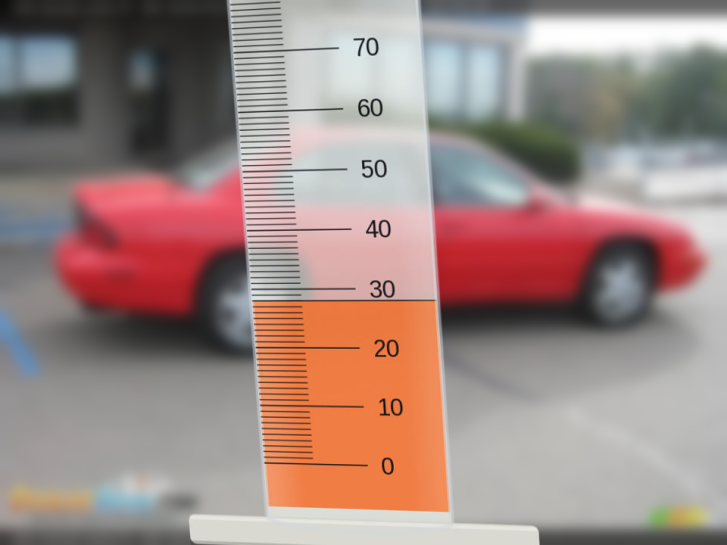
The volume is 28 mL
